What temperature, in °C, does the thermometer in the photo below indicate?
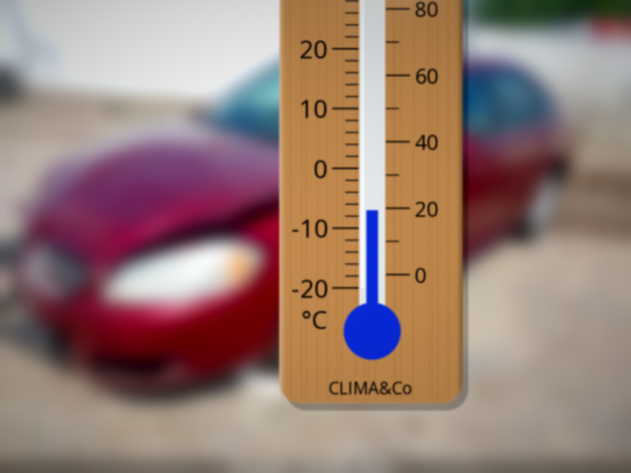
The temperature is -7 °C
